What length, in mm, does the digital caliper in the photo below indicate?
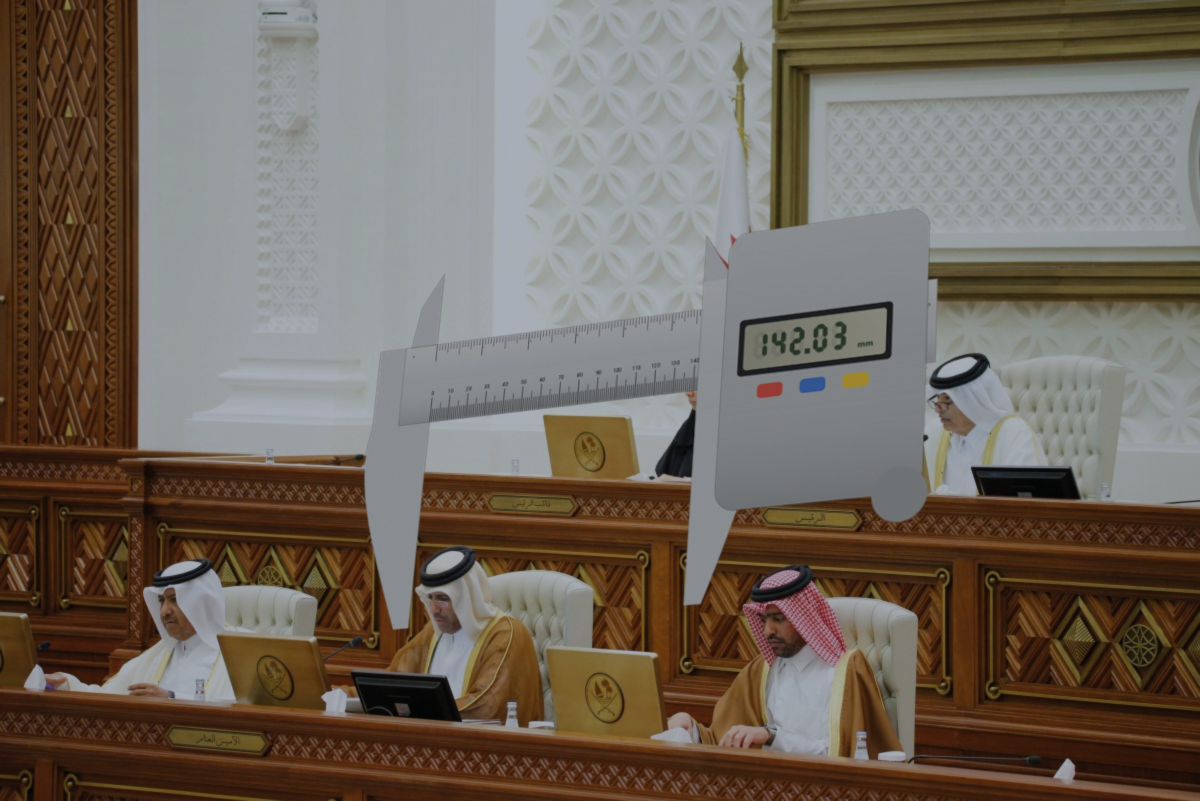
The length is 142.03 mm
